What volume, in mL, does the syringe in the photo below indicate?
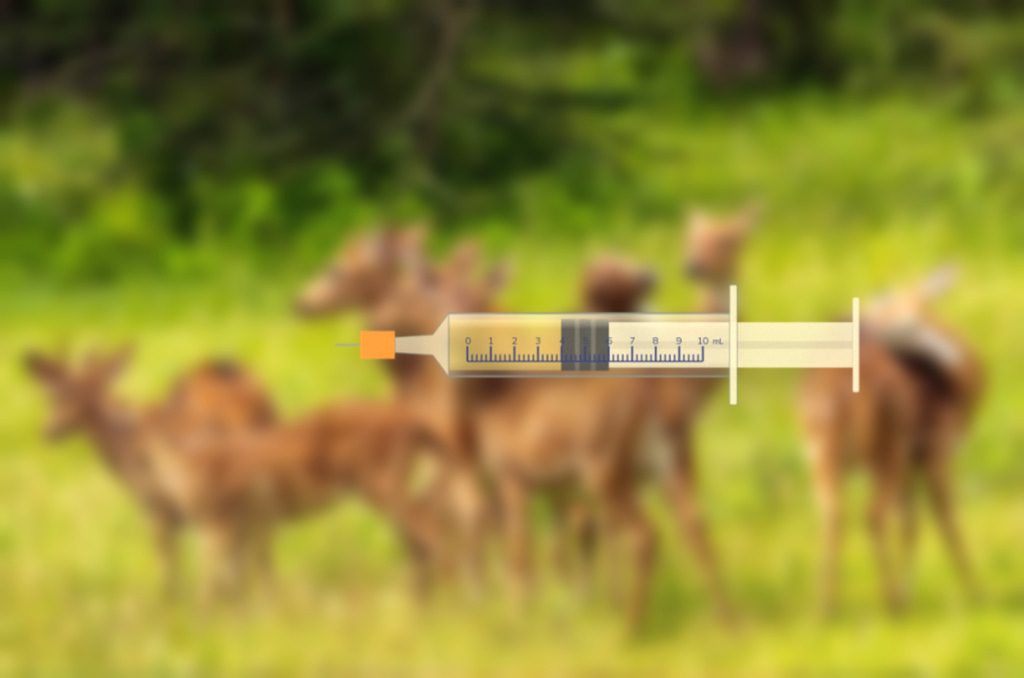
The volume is 4 mL
